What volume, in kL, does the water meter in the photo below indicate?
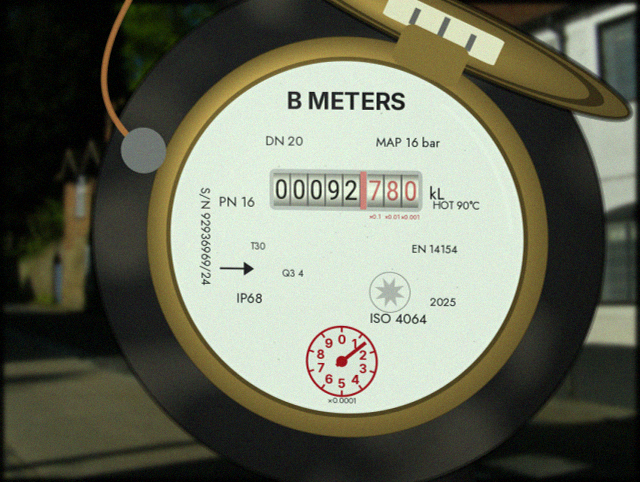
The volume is 92.7801 kL
